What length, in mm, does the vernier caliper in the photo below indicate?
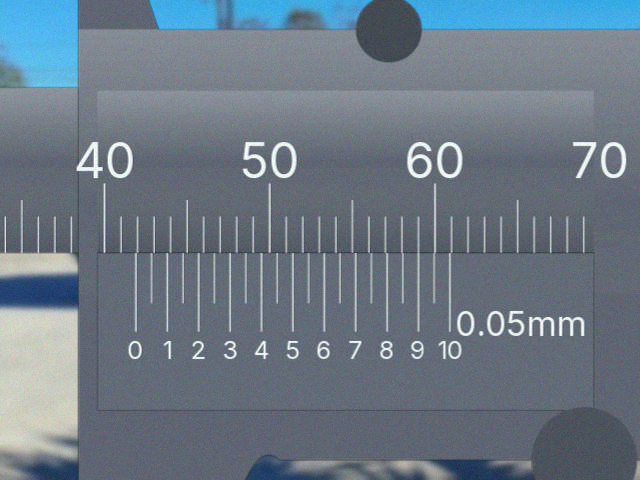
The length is 41.9 mm
